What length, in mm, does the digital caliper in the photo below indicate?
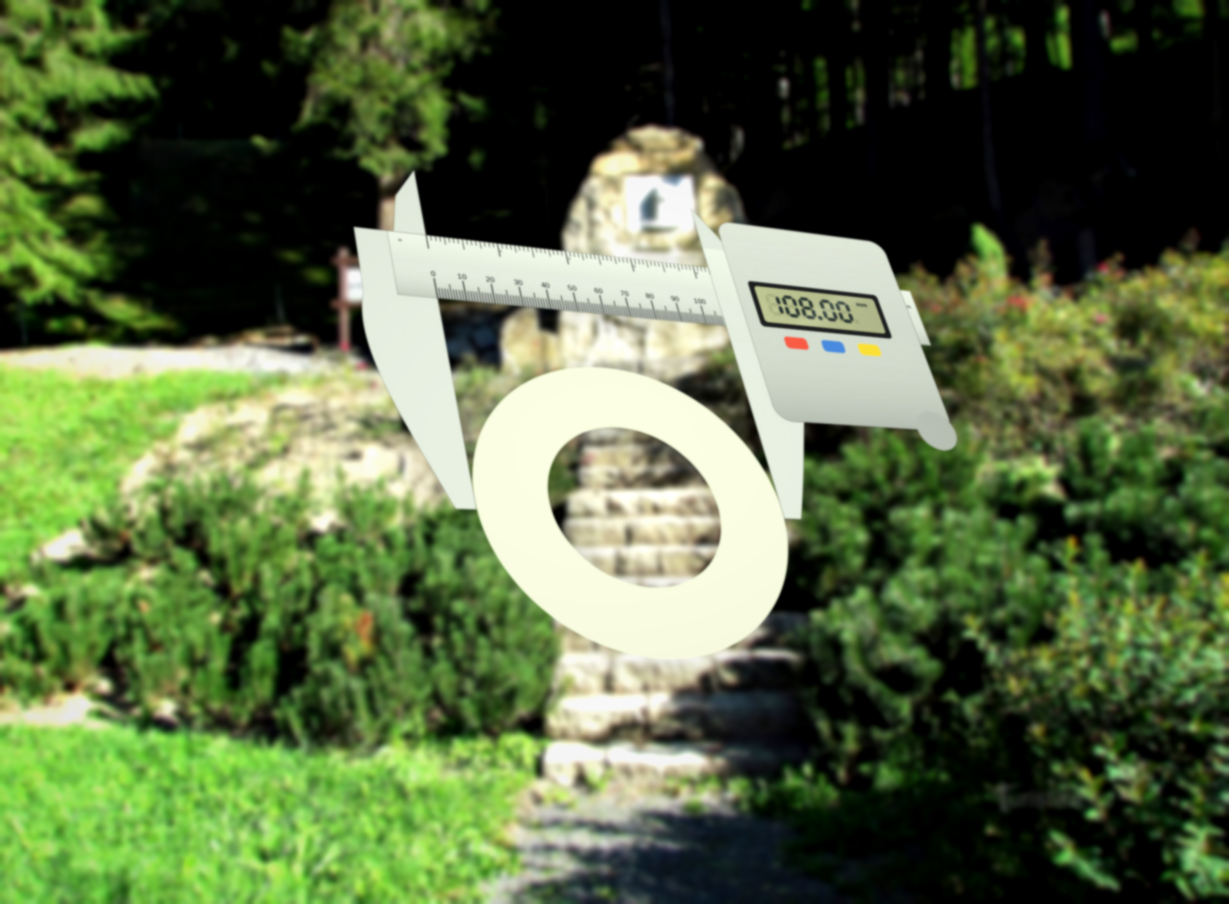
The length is 108.00 mm
